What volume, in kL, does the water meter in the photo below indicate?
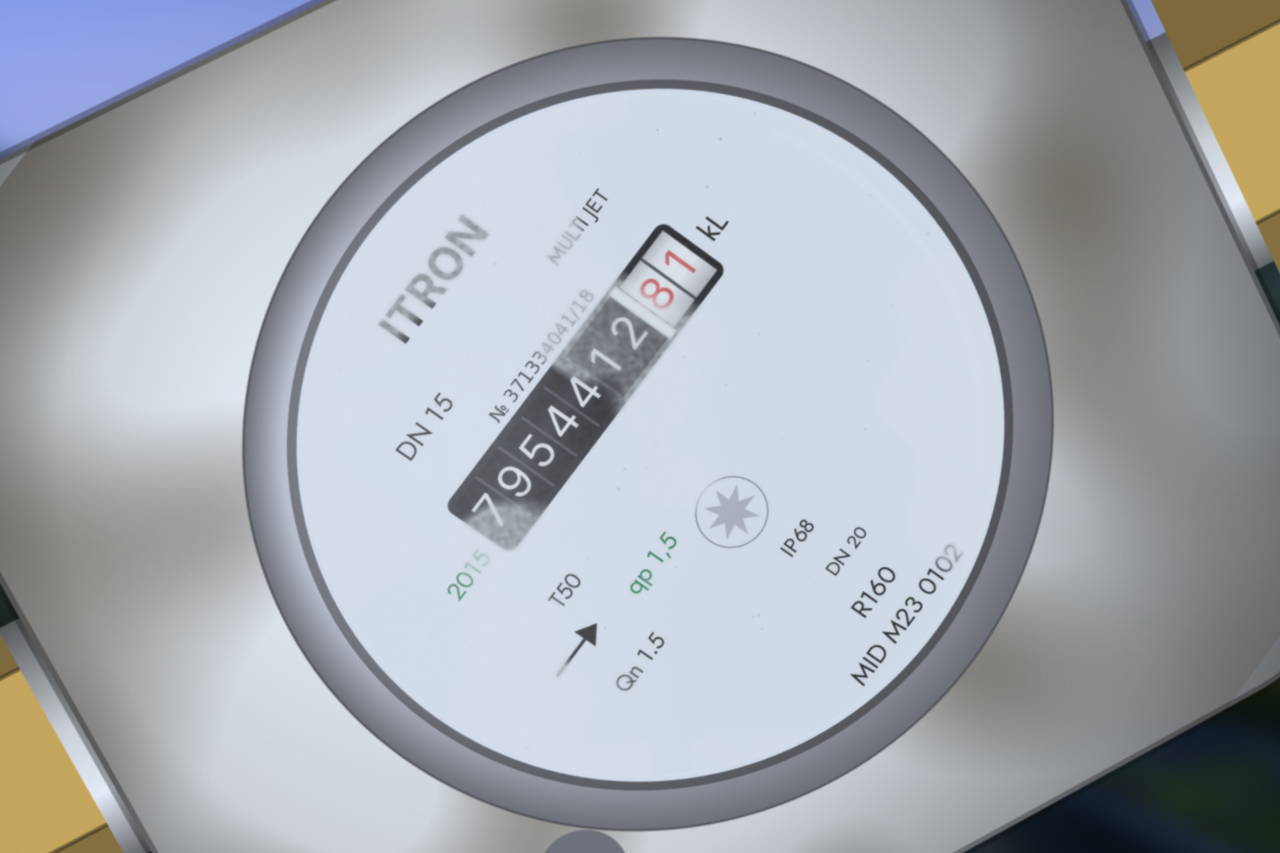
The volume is 7954412.81 kL
